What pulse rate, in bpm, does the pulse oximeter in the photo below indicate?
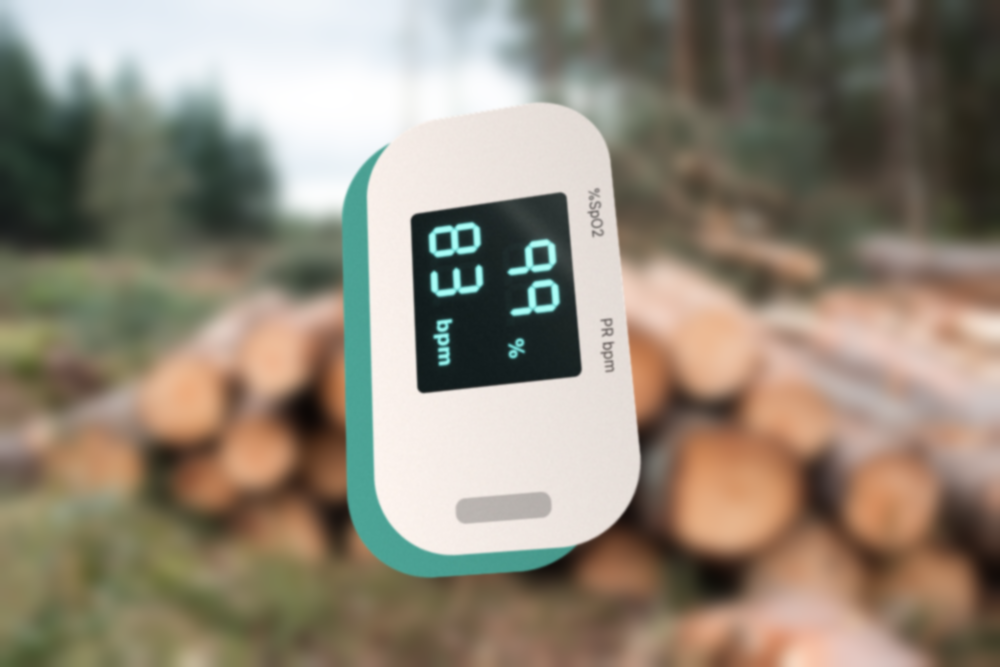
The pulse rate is 83 bpm
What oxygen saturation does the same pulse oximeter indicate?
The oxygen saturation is 99 %
